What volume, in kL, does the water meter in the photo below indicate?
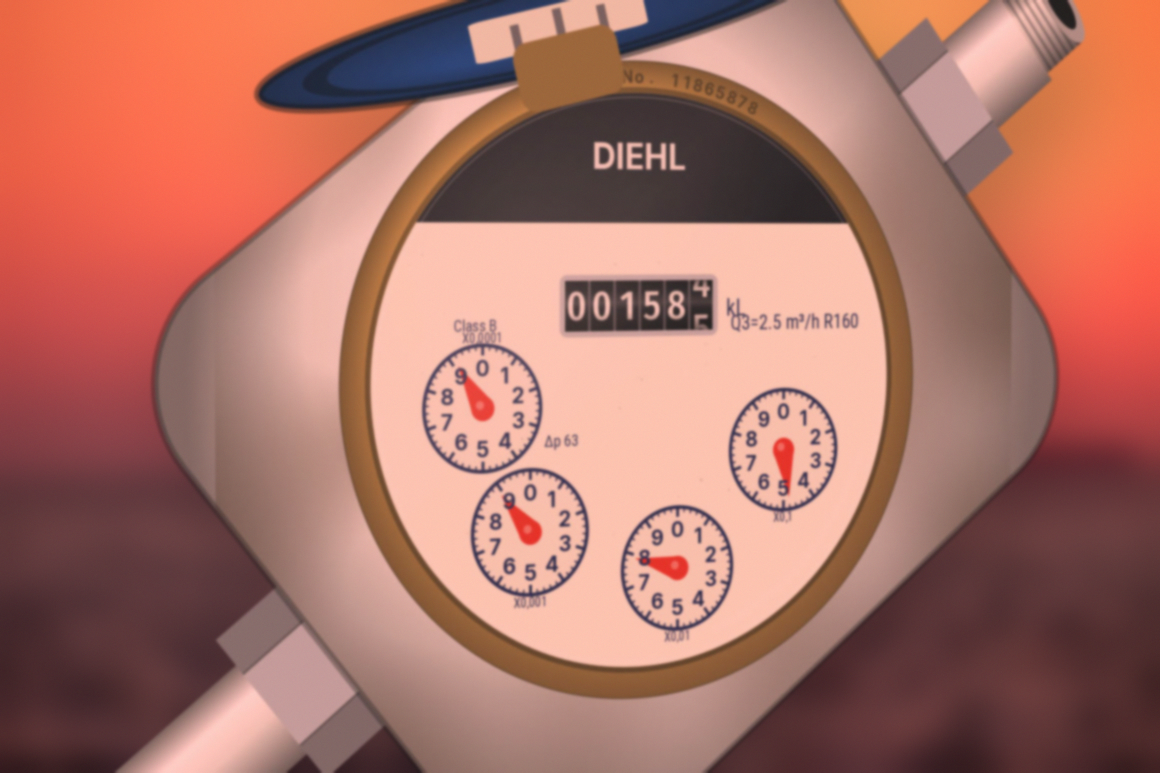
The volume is 1584.4789 kL
